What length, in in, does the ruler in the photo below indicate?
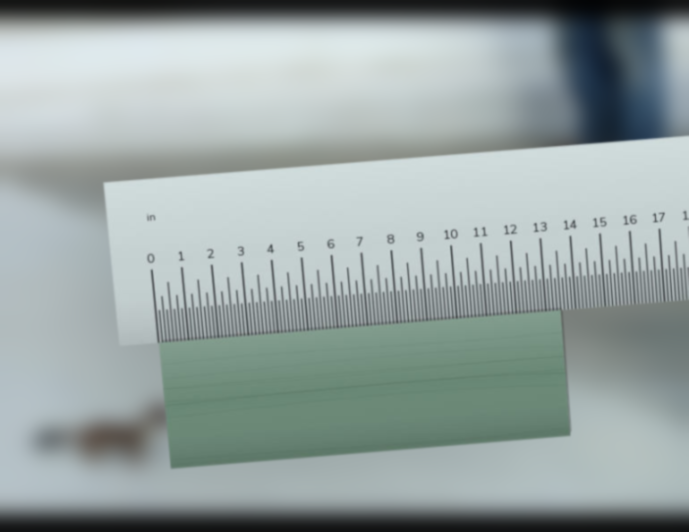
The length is 13.5 in
